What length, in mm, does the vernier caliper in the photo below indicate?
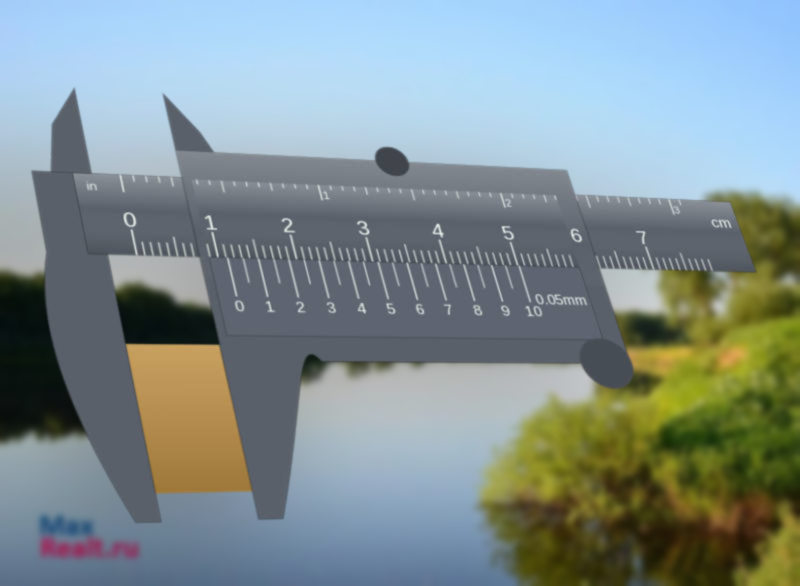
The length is 11.2 mm
